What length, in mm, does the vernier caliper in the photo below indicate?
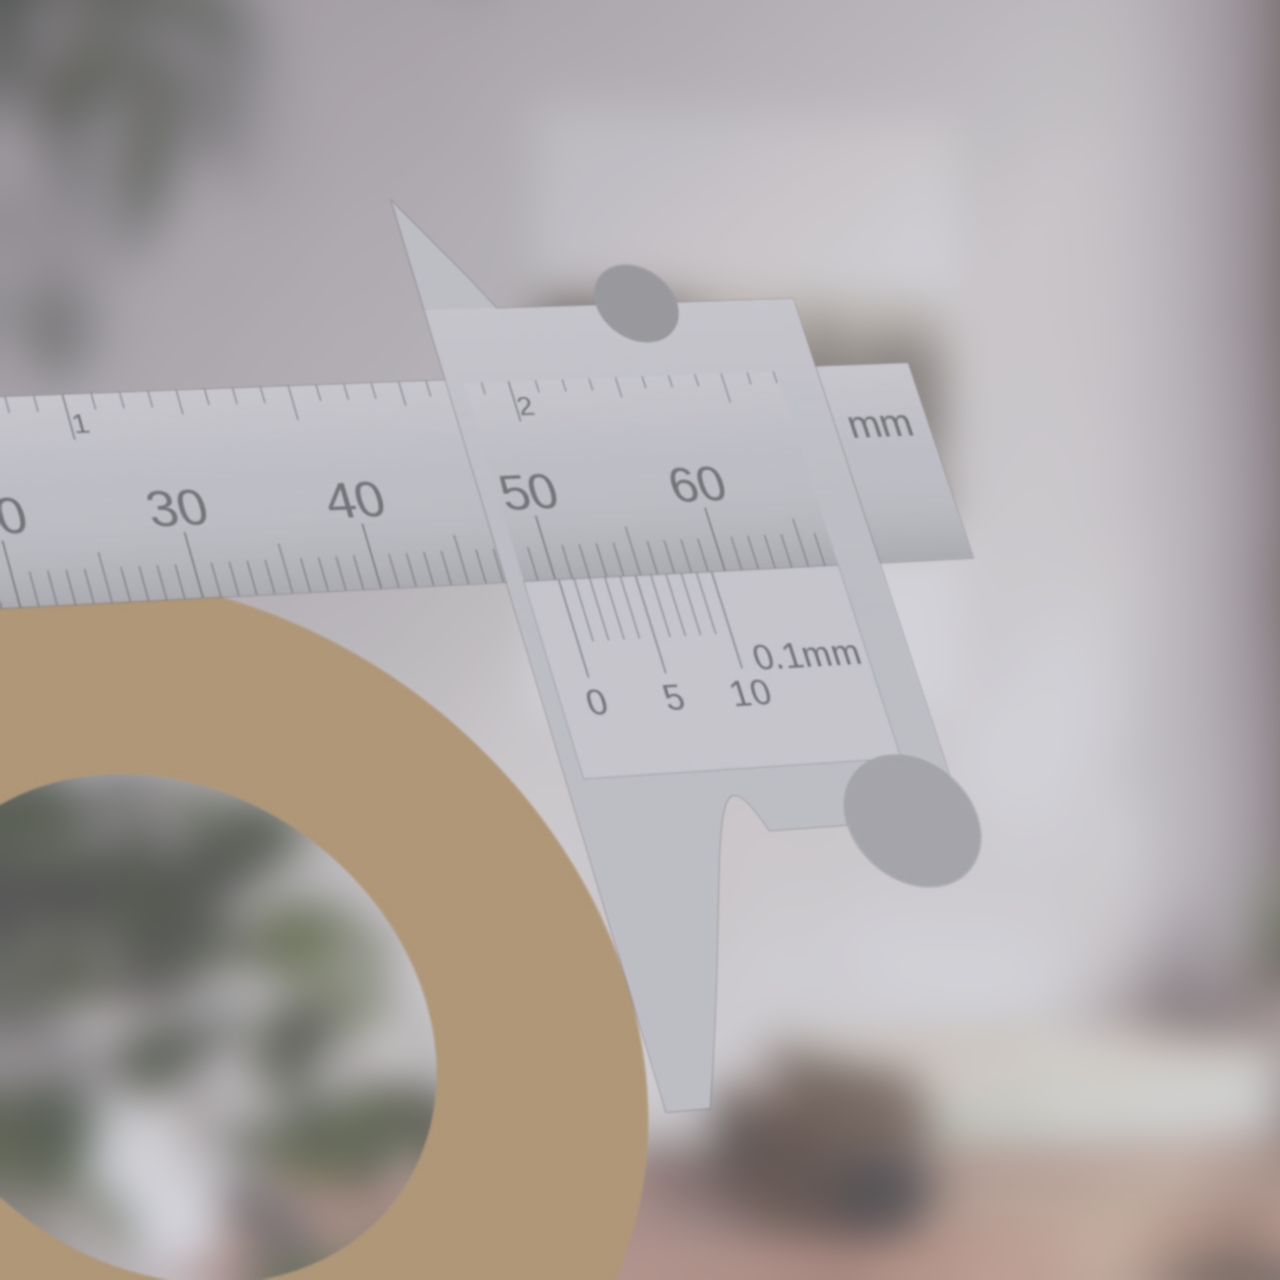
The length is 50.2 mm
